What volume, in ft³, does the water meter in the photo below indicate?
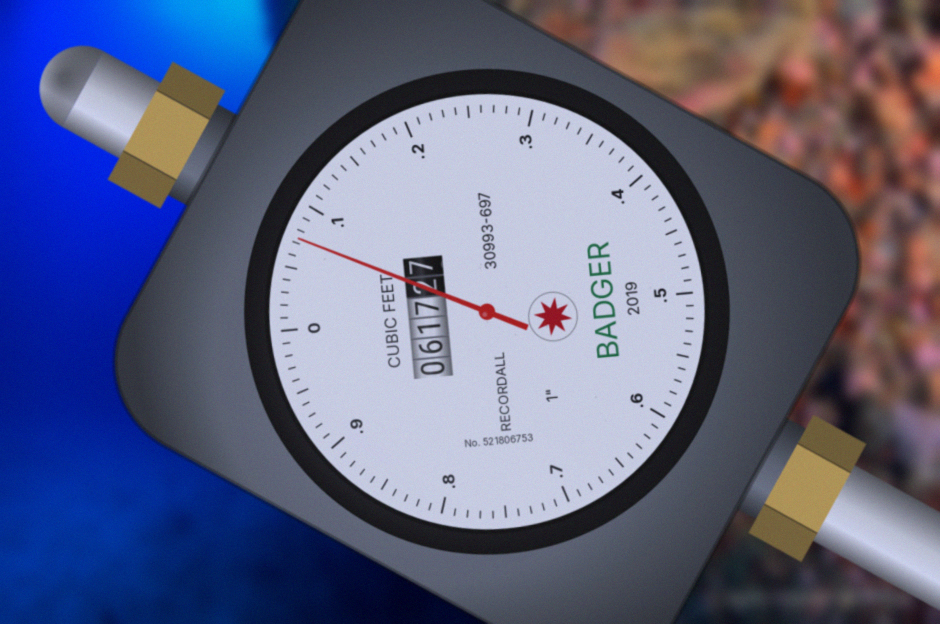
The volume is 61727.07 ft³
